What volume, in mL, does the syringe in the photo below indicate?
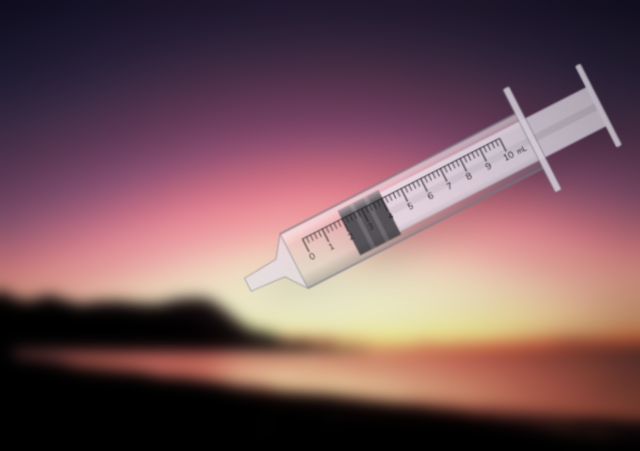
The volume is 2 mL
